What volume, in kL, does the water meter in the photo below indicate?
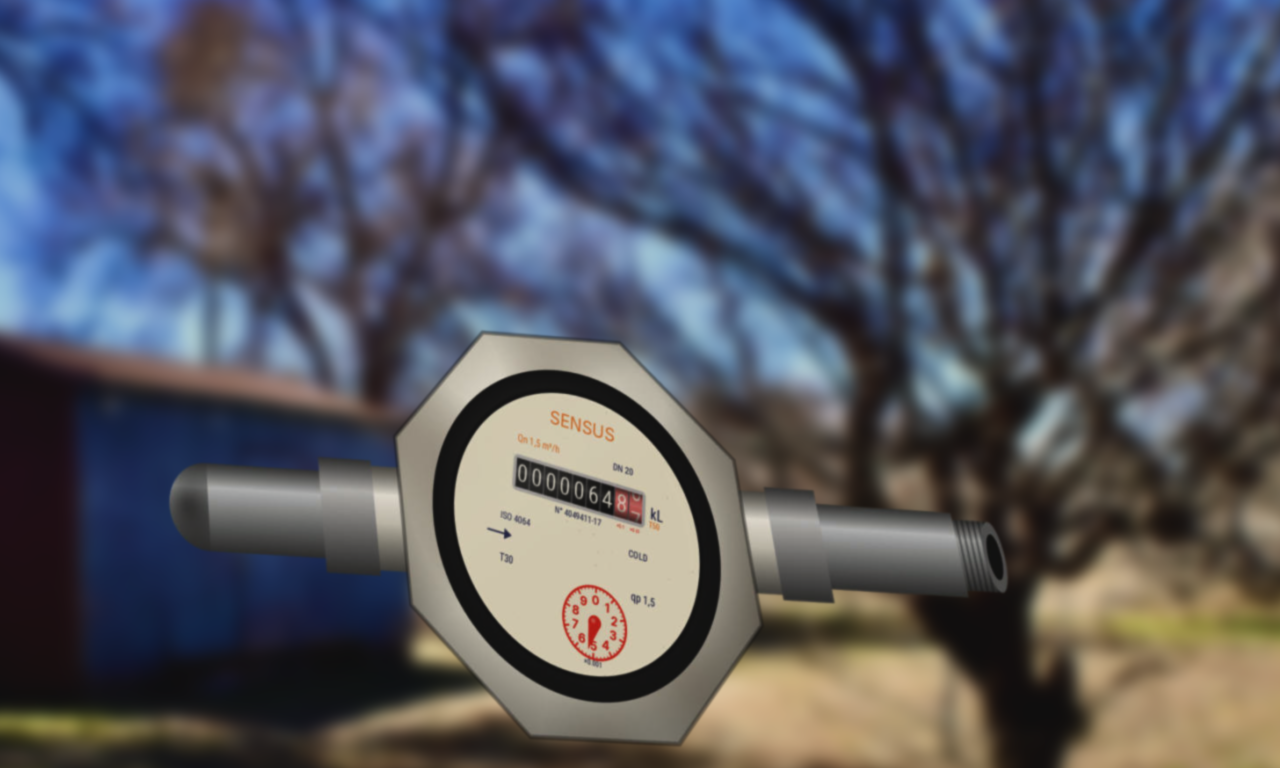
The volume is 64.865 kL
